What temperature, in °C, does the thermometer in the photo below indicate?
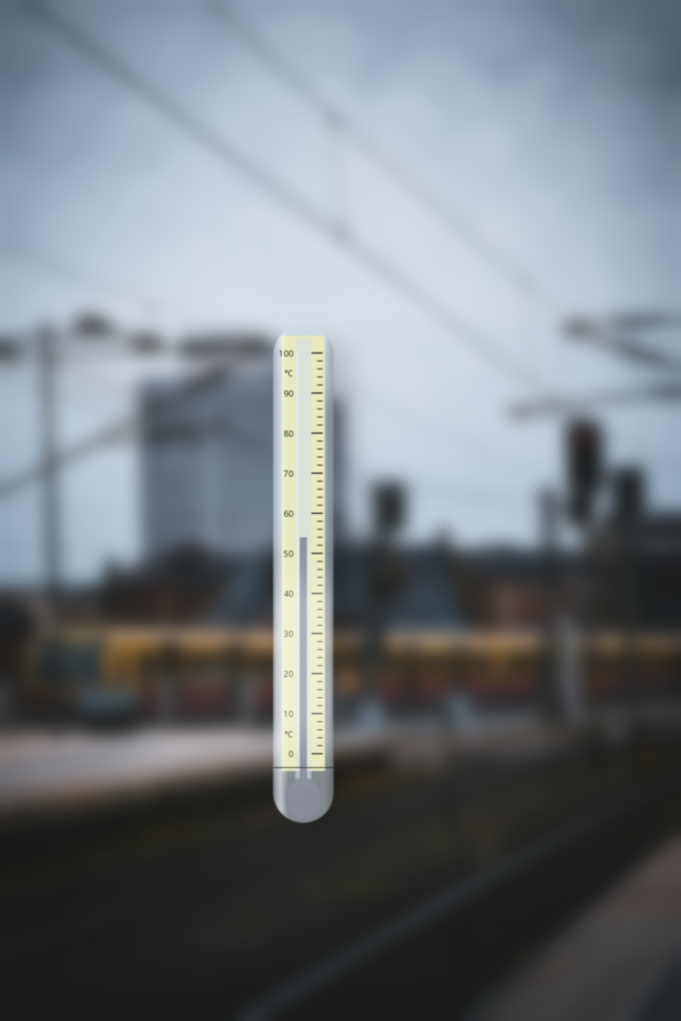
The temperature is 54 °C
